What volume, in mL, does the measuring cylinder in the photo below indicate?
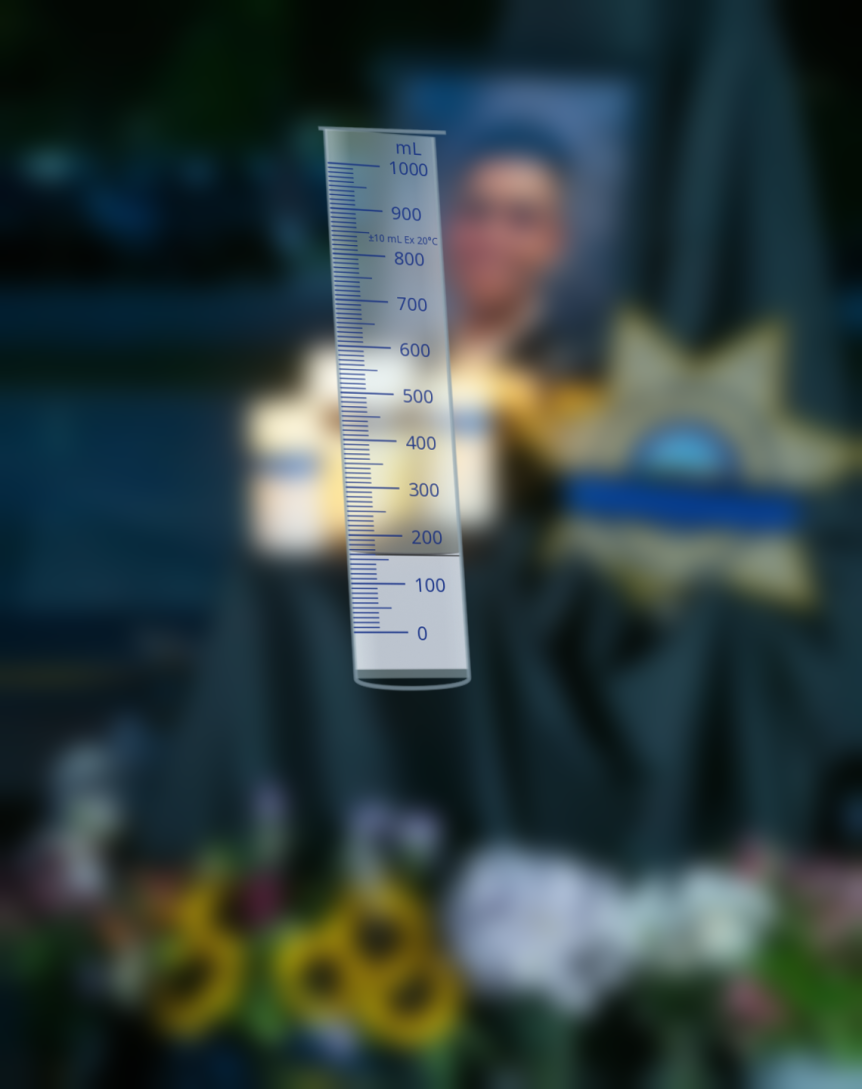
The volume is 160 mL
